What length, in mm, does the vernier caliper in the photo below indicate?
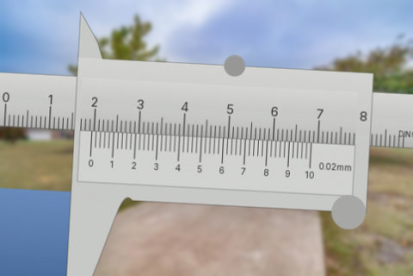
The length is 19.5 mm
